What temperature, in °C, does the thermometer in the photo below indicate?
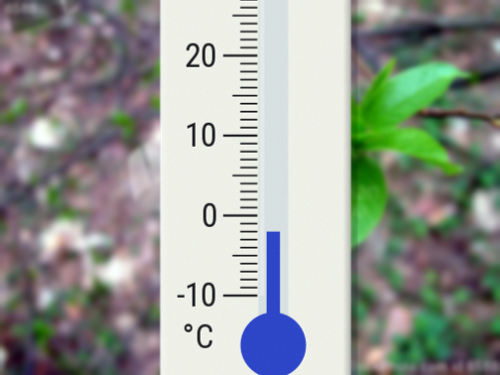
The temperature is -2 °C
